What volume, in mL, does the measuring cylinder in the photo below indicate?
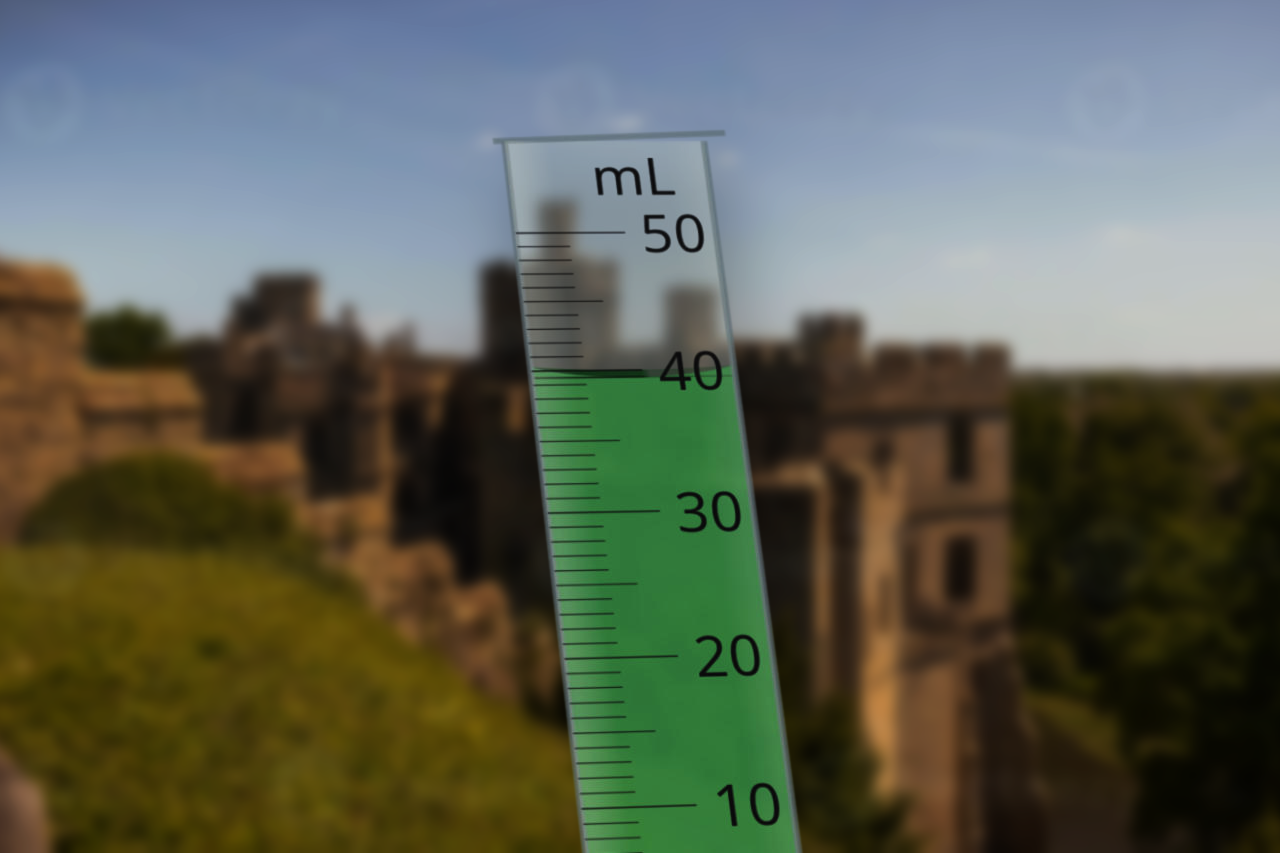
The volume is 39.5 mL
